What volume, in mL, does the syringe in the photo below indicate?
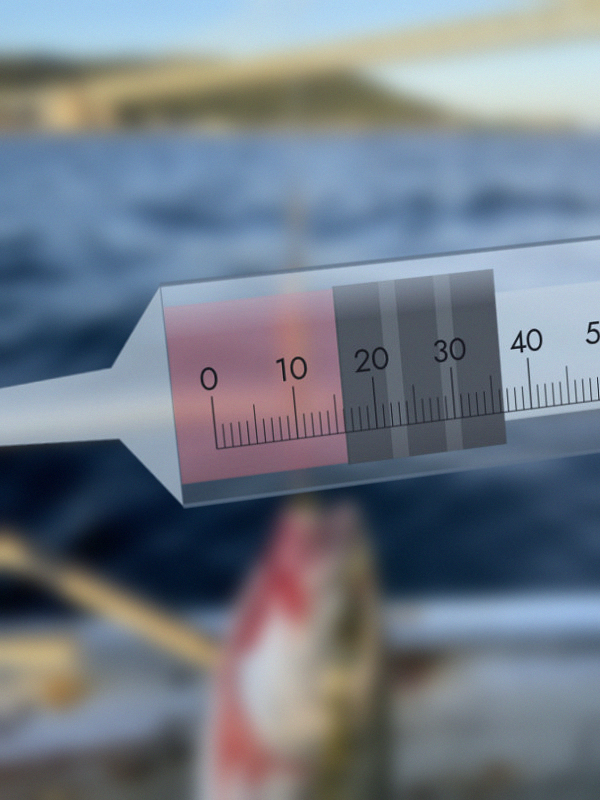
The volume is 16 mL
